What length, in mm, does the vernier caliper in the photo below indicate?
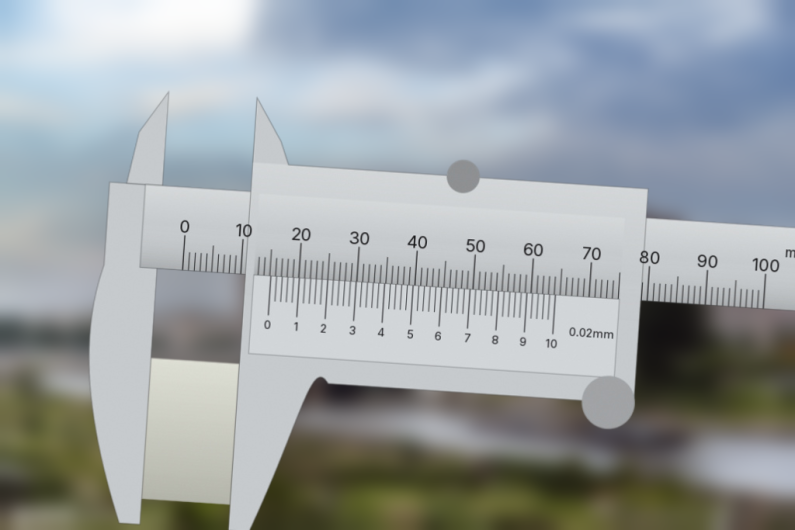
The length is 15.2 mm
